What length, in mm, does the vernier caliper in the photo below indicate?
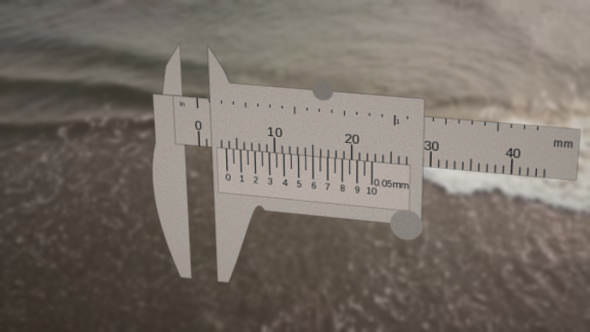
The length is 3.6 mm
